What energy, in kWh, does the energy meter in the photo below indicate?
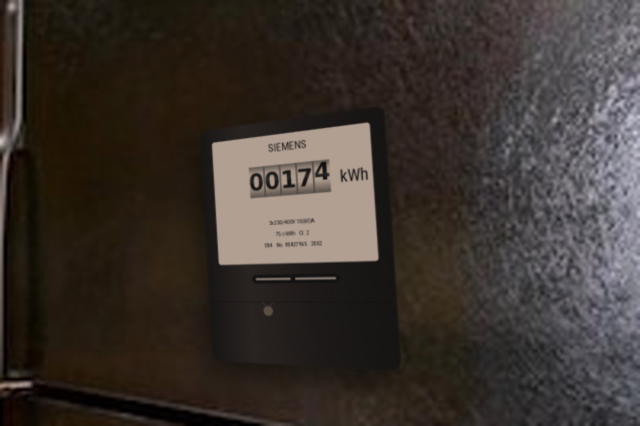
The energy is 174 kWh
